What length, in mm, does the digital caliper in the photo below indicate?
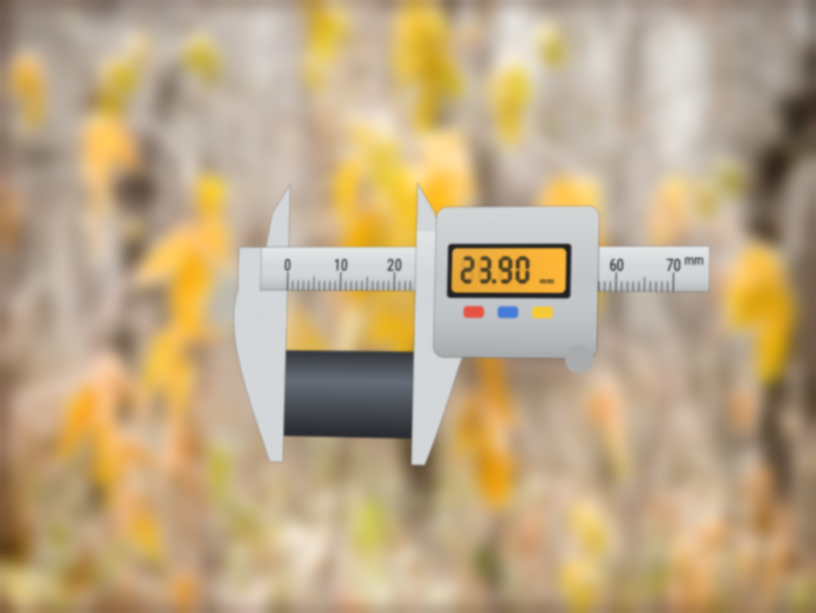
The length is 23.90 mm
